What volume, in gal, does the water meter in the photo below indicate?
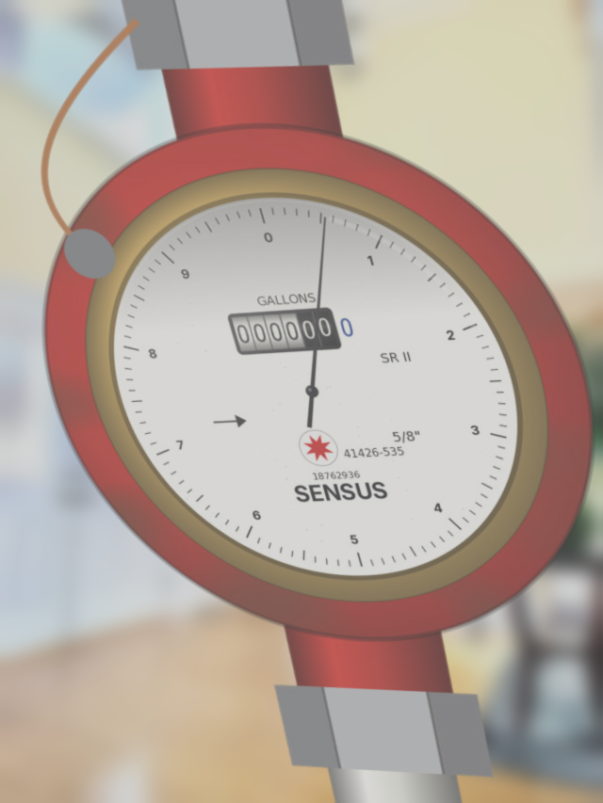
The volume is 0.5 gal
